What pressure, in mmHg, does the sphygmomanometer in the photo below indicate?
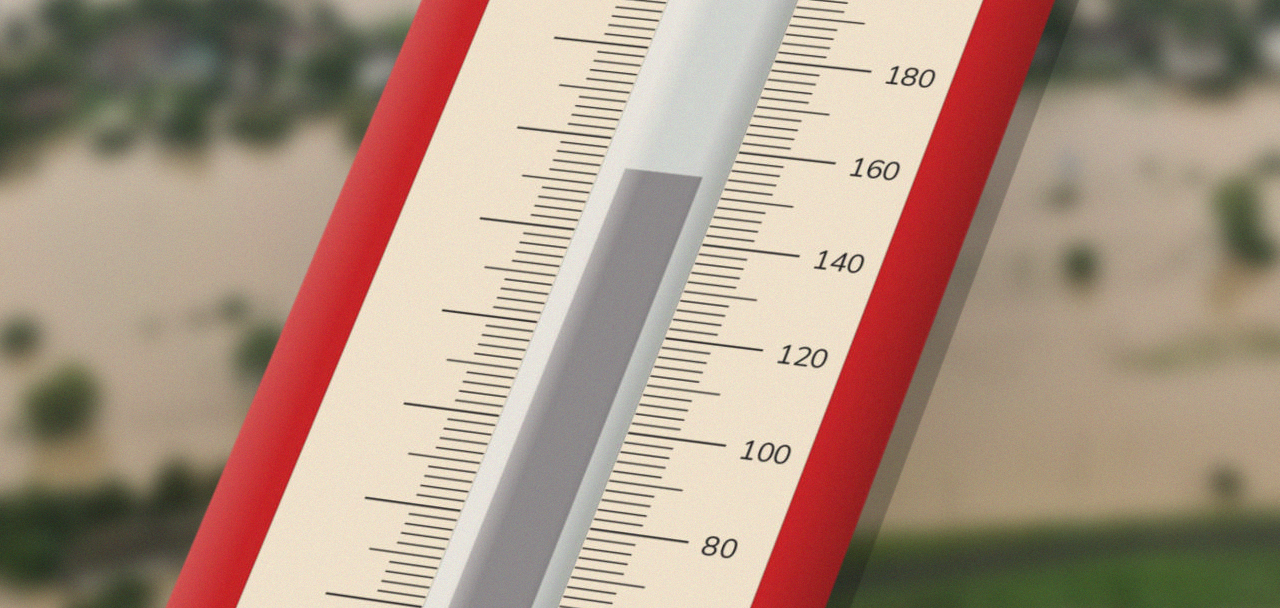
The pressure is 154 mmHg
